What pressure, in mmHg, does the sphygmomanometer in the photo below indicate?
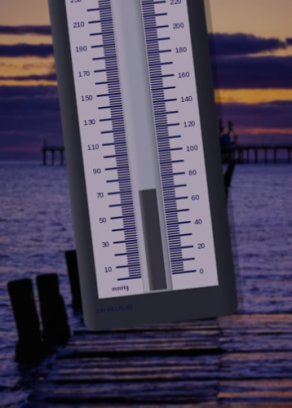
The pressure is 70 mmHg
